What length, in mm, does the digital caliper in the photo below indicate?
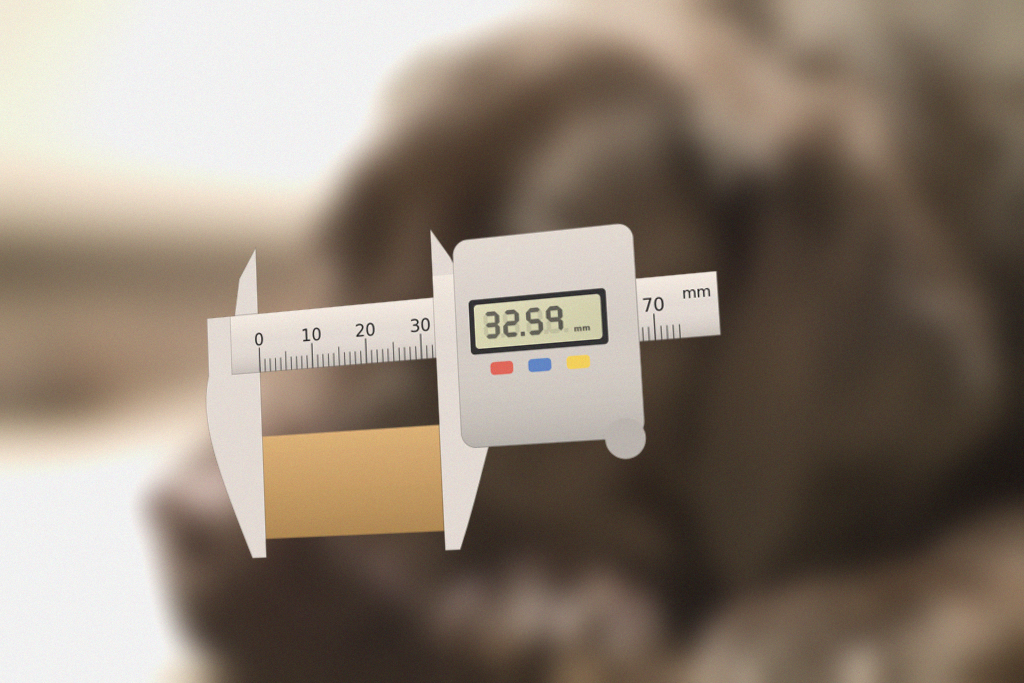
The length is 32.59 mm
